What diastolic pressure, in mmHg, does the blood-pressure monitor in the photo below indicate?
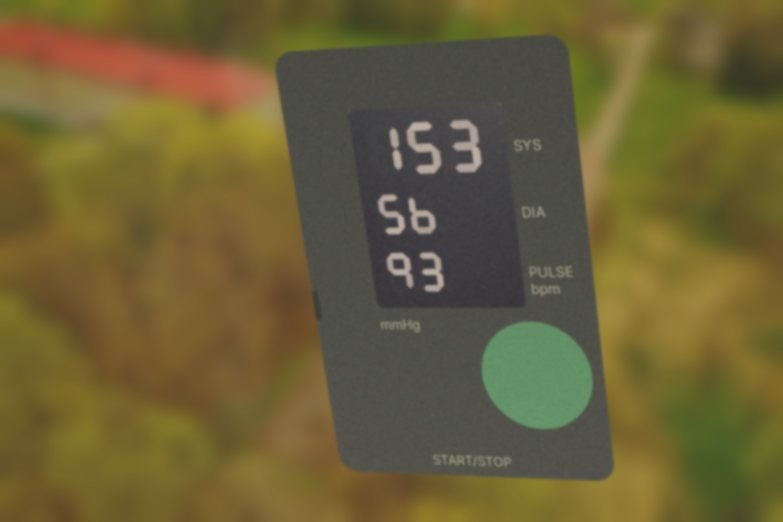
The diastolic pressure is 56 mmHg
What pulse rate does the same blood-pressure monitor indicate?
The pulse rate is 93 bpm
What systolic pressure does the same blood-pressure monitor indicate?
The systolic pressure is 153 mmHg
